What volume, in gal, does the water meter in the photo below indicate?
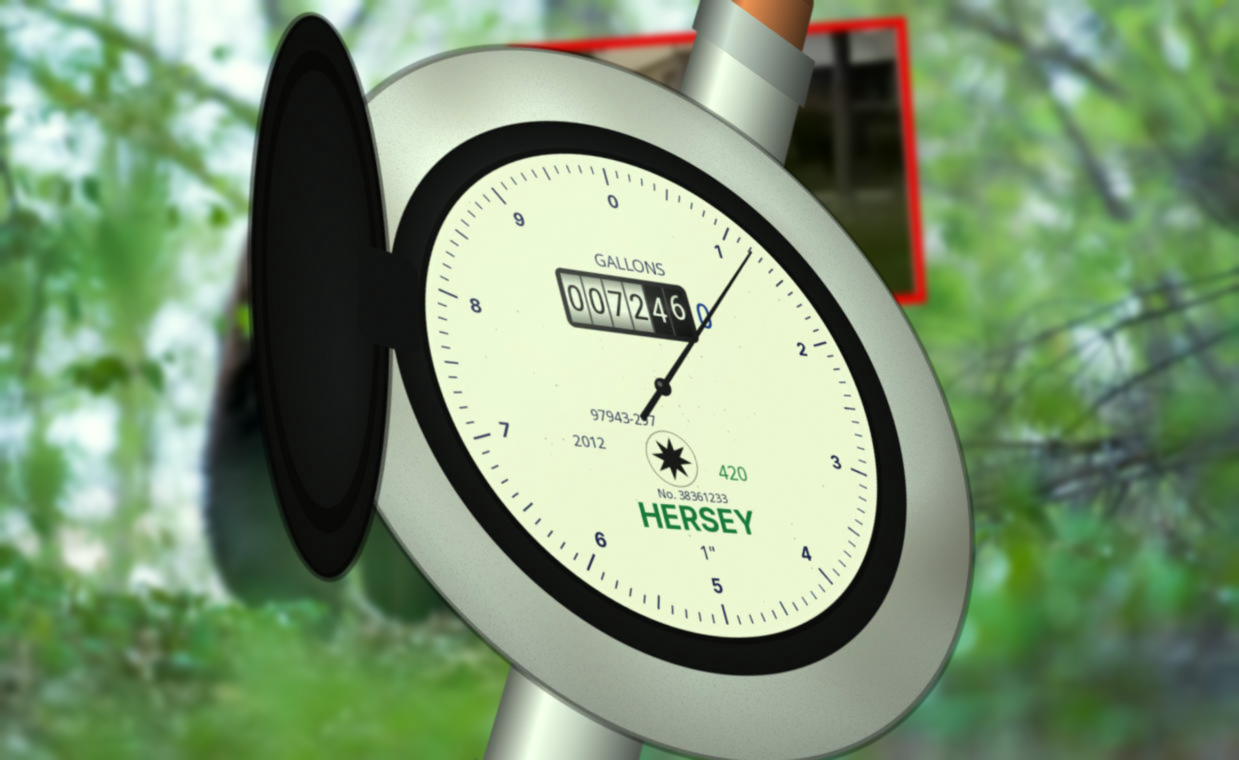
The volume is 72461.2 gal
